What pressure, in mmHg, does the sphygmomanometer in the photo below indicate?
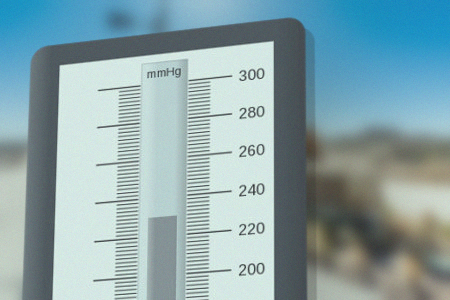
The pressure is 230 mmHg
